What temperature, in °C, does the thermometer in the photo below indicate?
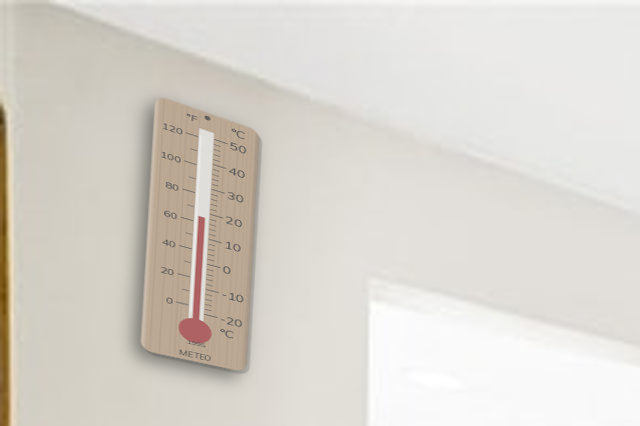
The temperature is 18 °C
